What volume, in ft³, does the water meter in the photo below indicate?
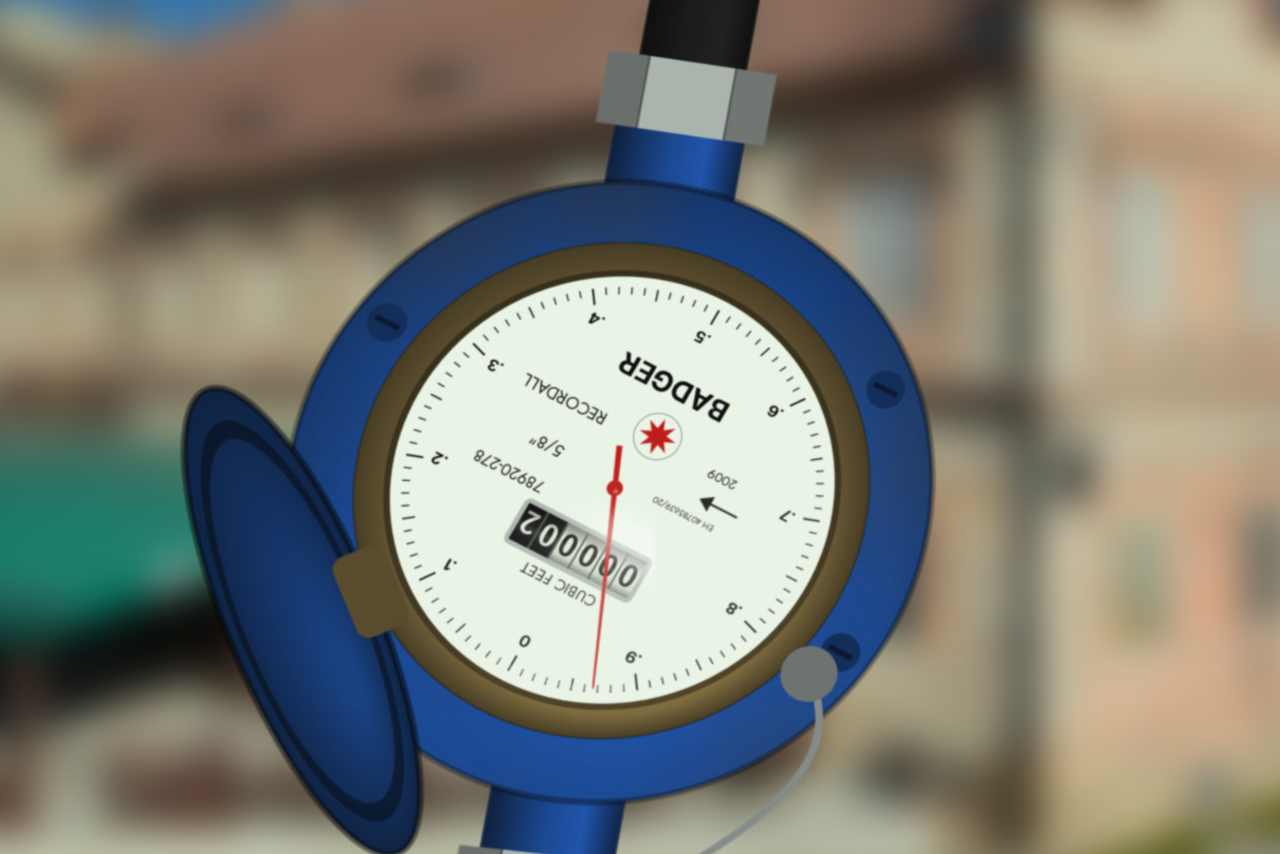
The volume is 1.93 ft³
